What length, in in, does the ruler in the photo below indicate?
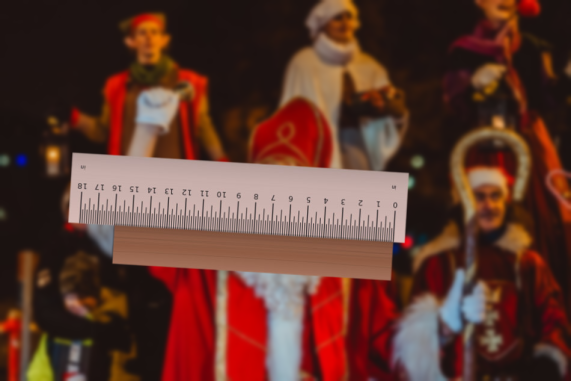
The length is 16 in
